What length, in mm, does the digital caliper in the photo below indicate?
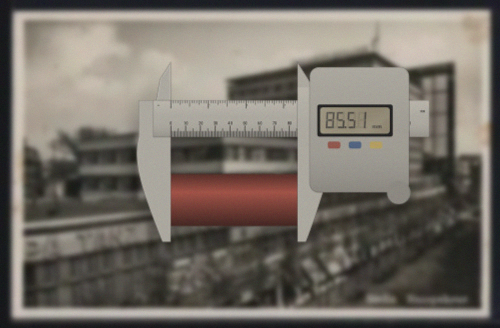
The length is 85.51 mm
